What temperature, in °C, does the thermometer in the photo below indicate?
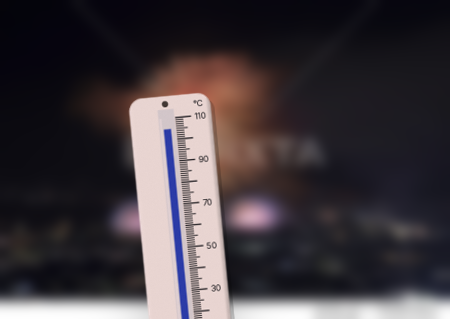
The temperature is 105 °C
